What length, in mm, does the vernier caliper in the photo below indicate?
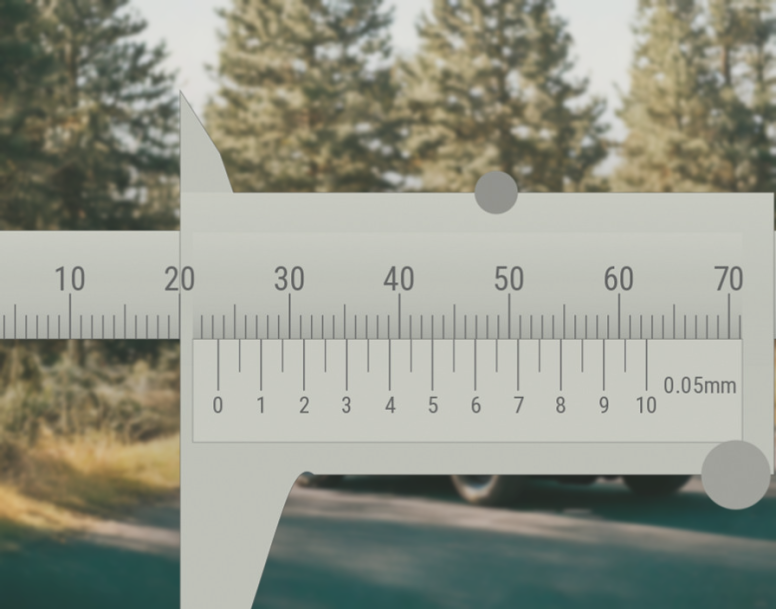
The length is 23.5 mm
